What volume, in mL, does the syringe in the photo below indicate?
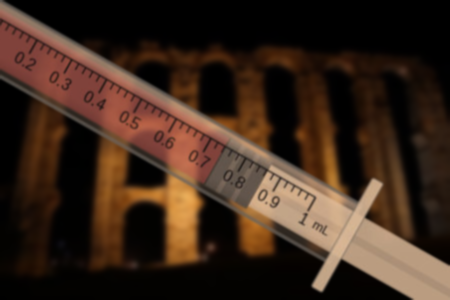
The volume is 0.74 mL
